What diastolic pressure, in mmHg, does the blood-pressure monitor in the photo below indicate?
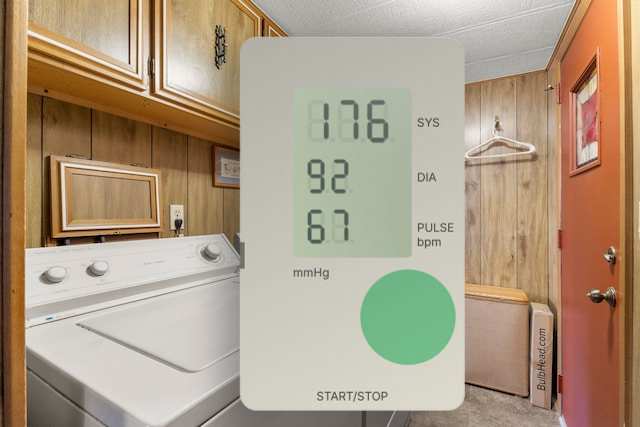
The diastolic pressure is 92 mmHg
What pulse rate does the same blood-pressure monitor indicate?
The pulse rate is 67 bpm
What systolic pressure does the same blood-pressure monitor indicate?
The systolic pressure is 176 mmHg
